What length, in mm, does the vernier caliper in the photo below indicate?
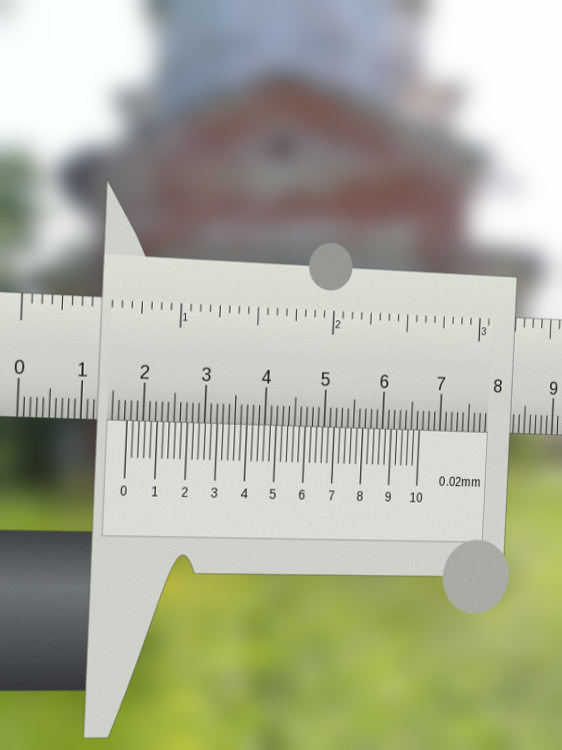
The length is 17.4 mm
